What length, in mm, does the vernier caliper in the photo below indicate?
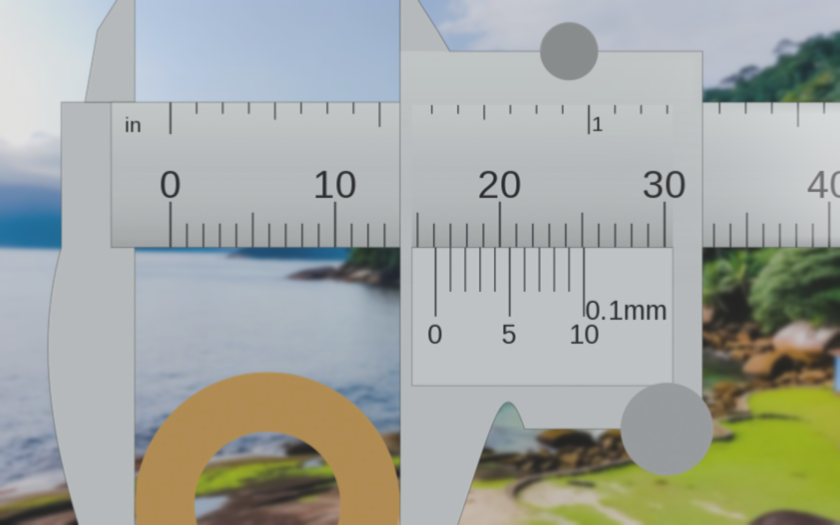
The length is 16.1 mm
